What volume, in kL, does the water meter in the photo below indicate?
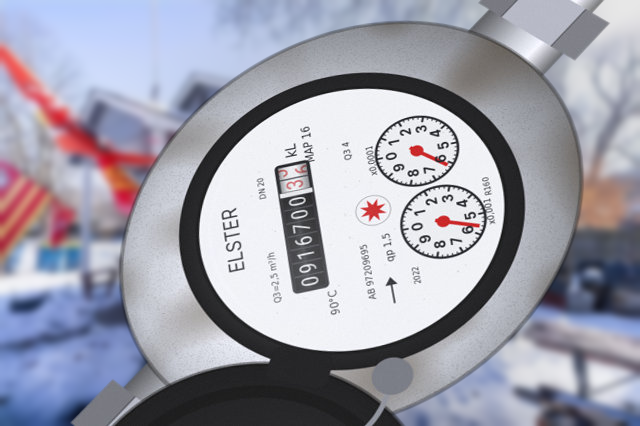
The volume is 916700.3556 kL
